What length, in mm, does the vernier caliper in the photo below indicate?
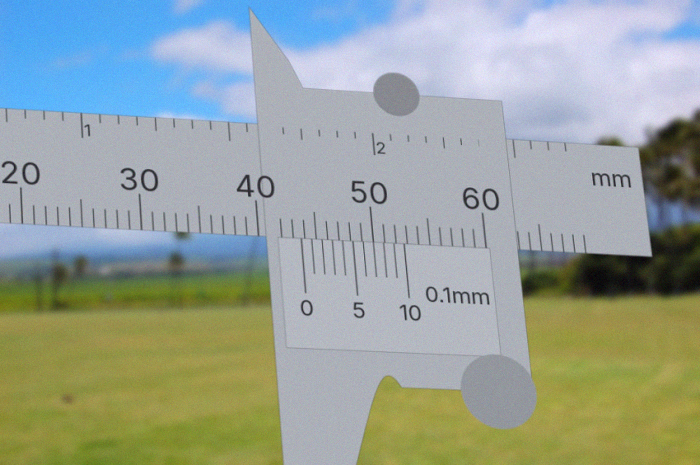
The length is 43.7 mm
